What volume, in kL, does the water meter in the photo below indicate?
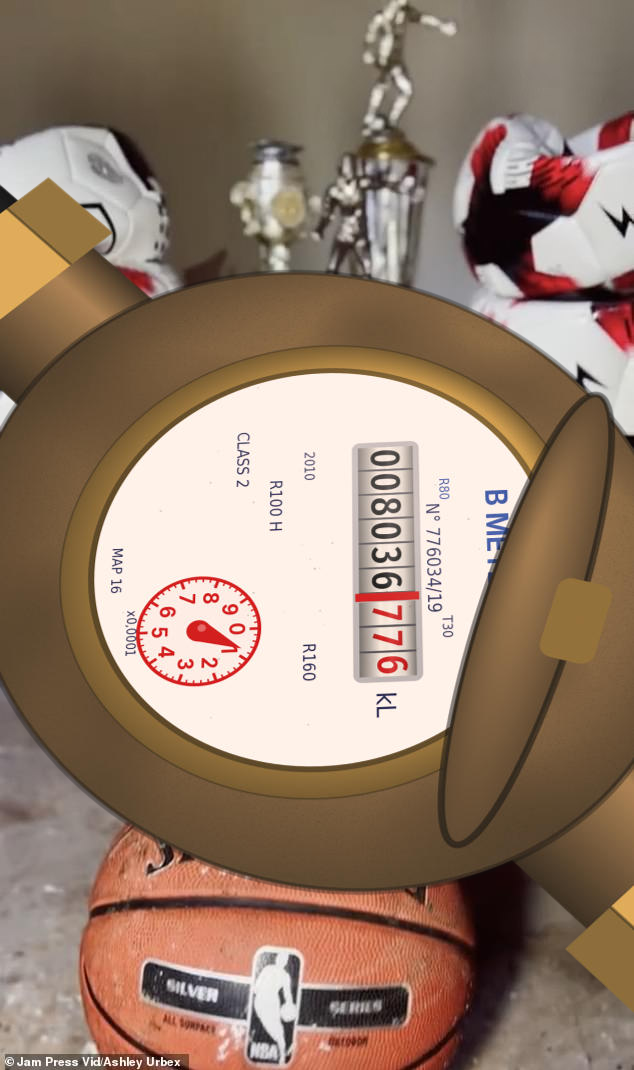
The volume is 8036.7760 kL
